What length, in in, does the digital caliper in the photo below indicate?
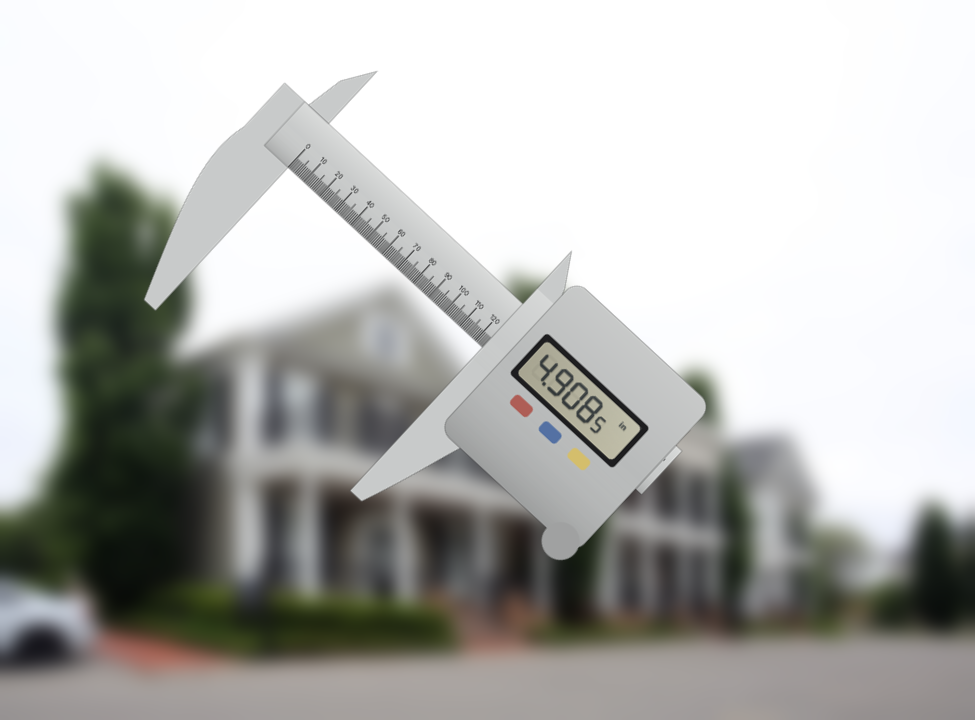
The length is 4.9085 in
